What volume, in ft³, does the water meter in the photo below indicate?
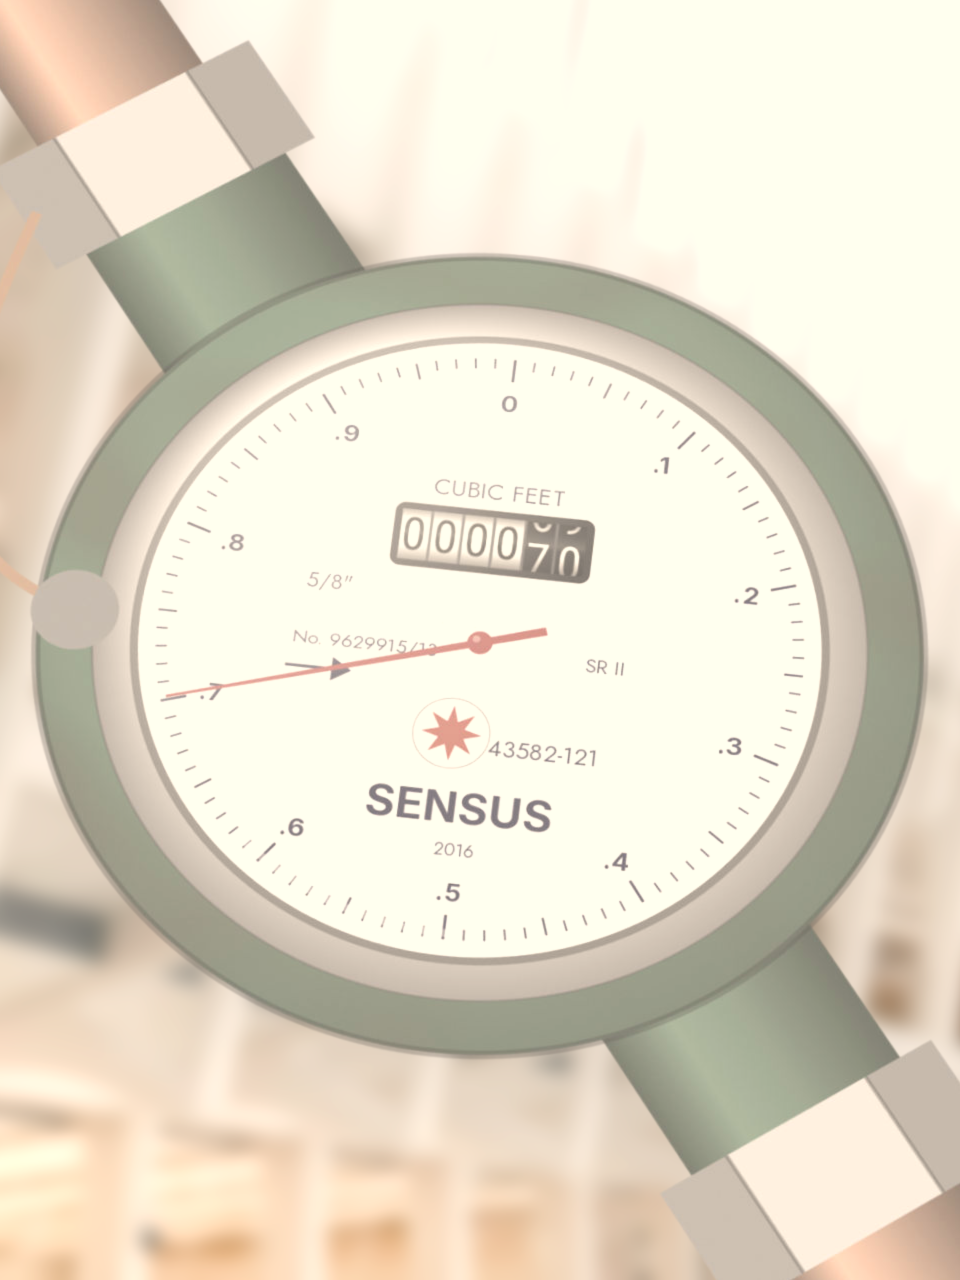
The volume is 69.70 ft³
